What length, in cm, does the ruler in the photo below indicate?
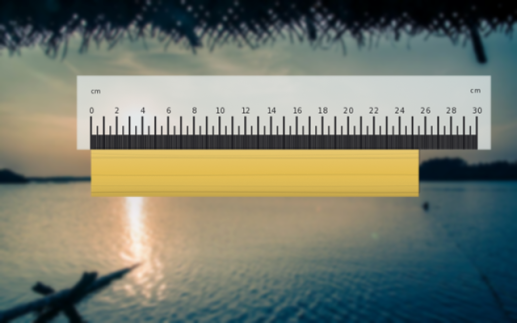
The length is 25.5 cm
